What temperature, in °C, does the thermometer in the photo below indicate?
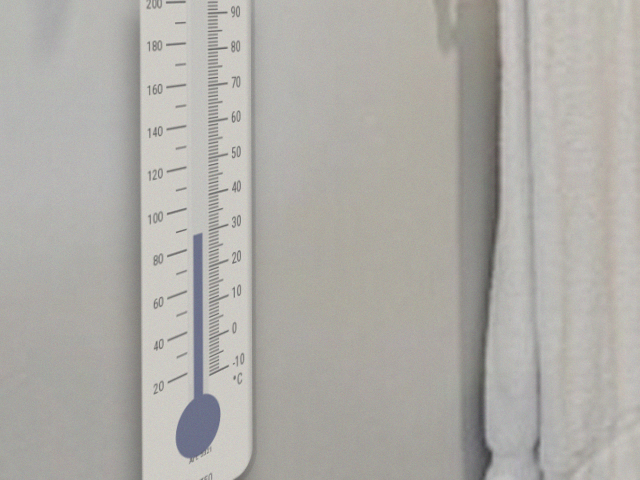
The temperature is 30 °C
